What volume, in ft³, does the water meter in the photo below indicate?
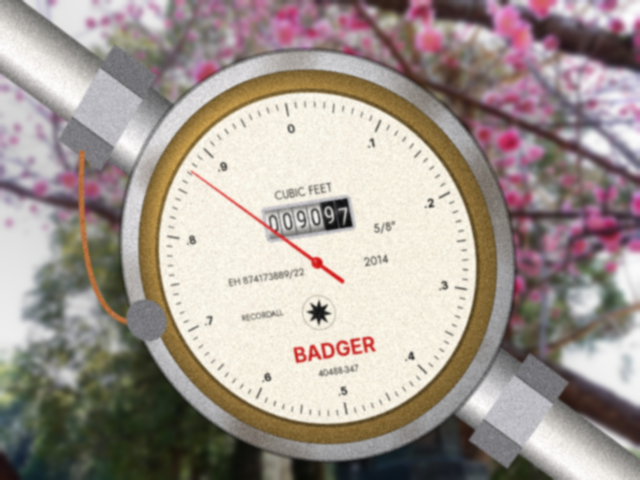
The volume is 9096.87 ft³
